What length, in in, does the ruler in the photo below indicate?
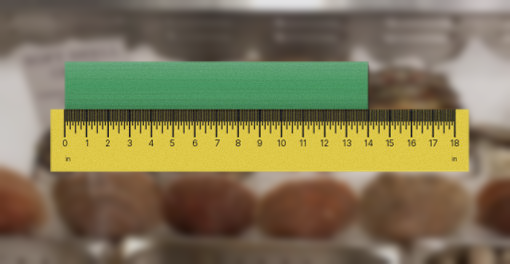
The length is 14 in
